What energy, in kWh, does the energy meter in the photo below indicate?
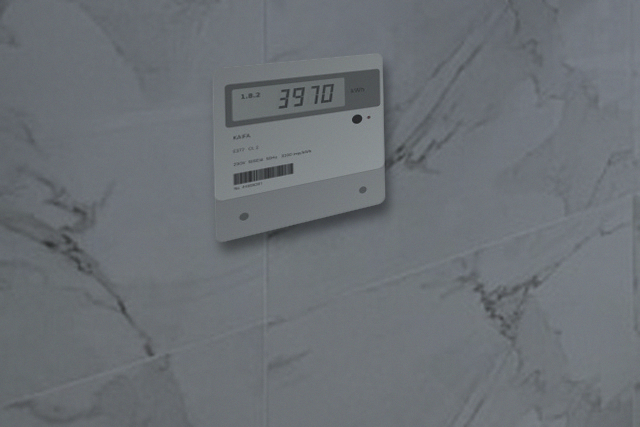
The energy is 3970 kWh
